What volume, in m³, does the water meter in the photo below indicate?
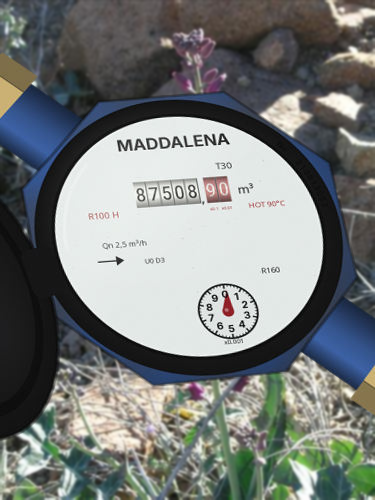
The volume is 87508.900 m³
